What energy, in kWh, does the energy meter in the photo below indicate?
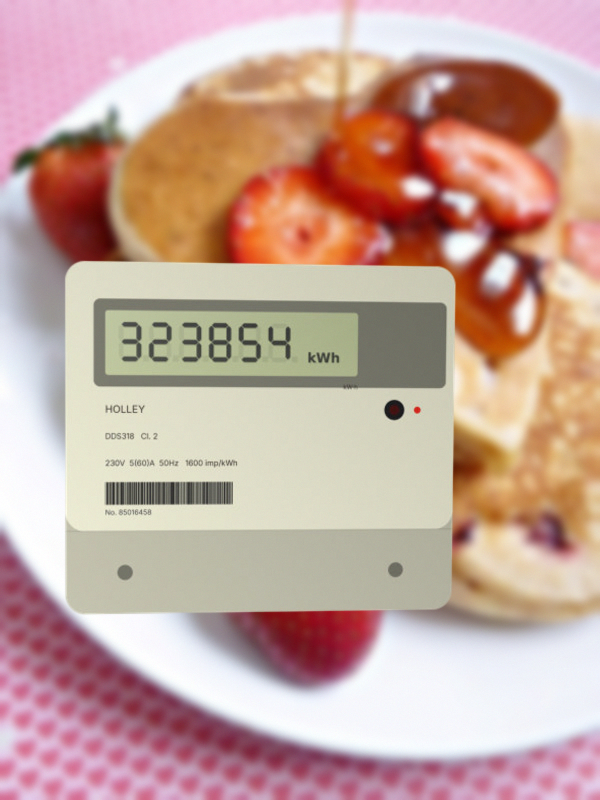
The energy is 323854 kWh
